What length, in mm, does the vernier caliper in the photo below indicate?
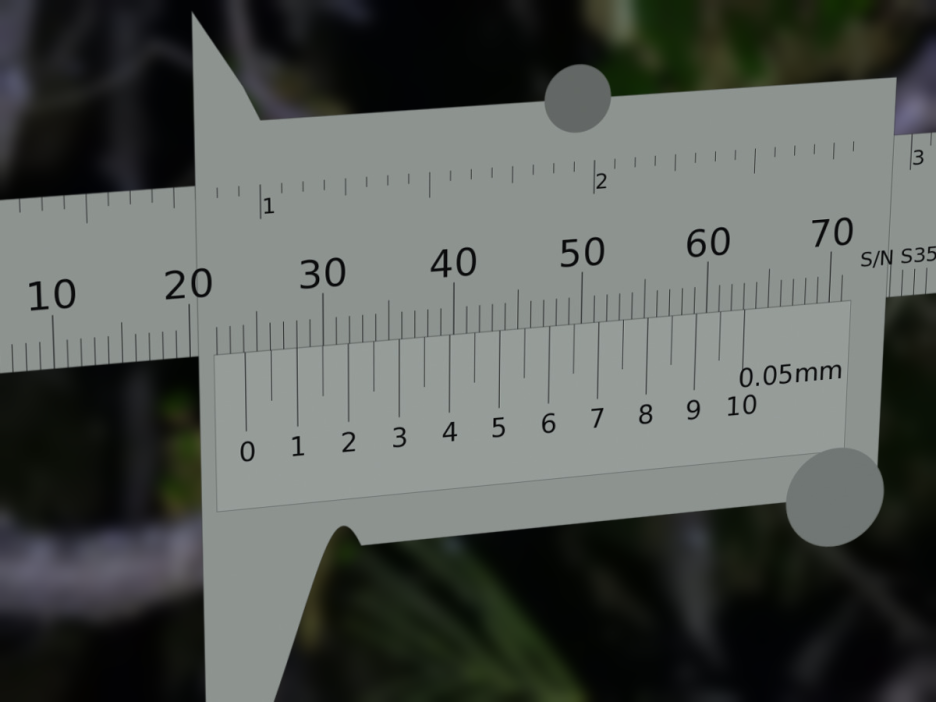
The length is 24.1 mm
